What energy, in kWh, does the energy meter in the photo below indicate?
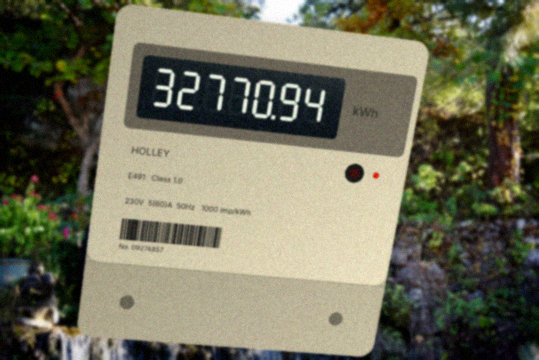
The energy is 32770.94 kWh
